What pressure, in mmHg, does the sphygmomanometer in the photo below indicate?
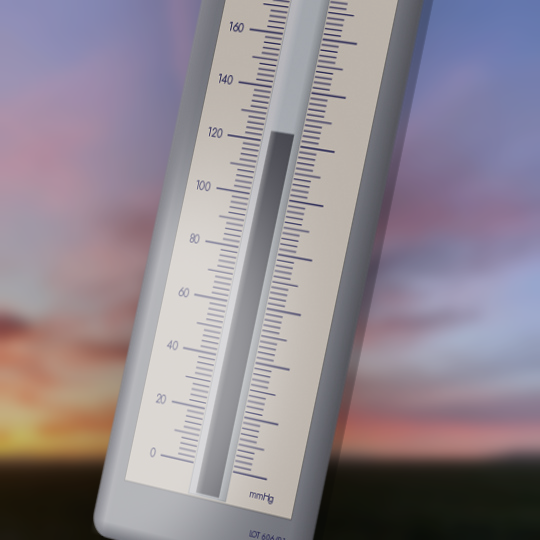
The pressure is 124 mmHg
